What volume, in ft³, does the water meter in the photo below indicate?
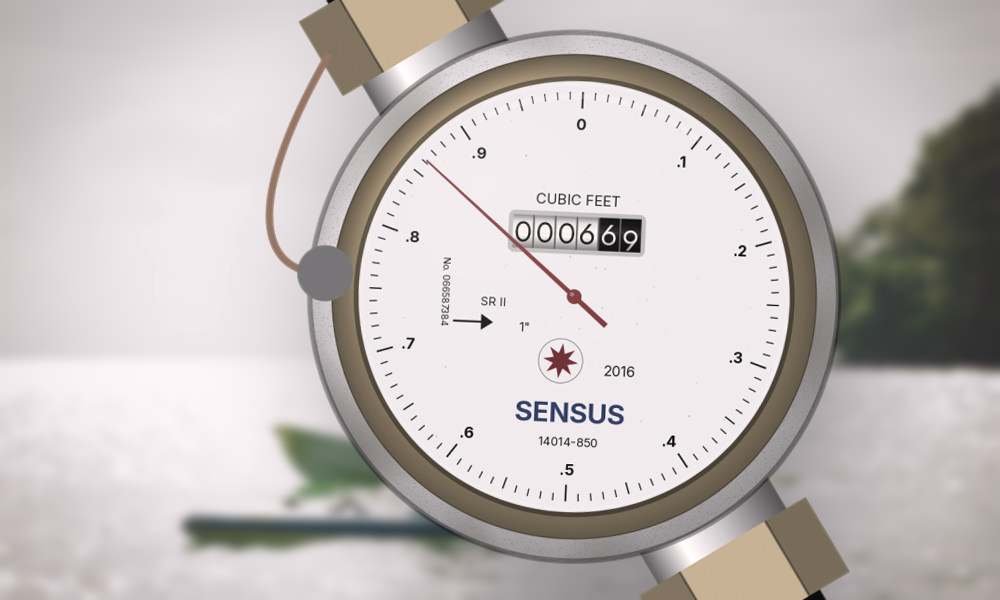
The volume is 668.86 ft³
